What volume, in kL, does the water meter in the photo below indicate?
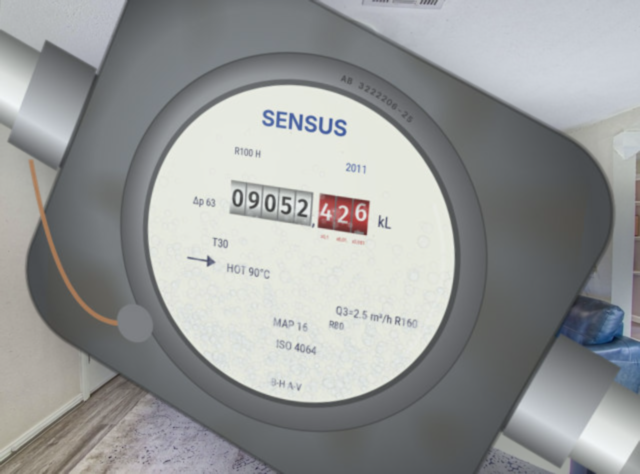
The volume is 9052.426 kL
